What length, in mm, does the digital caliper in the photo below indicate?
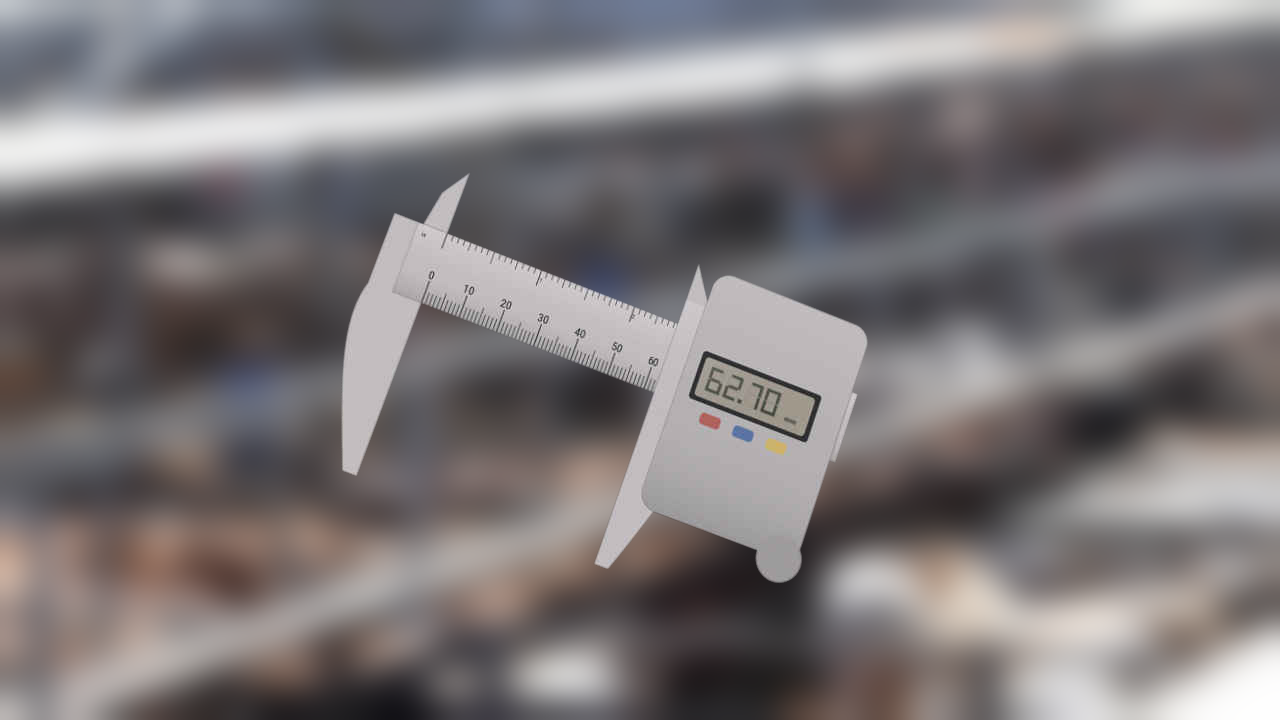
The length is 62.70 mm
